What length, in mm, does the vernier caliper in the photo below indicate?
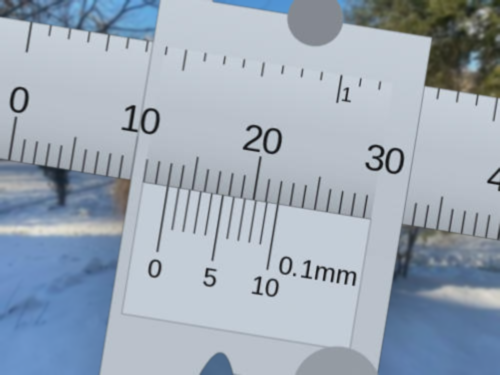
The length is 13.0 mm
